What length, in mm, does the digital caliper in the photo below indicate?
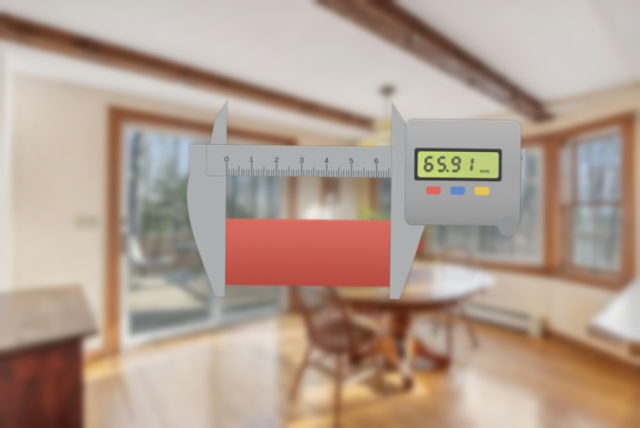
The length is 65.91 mm
